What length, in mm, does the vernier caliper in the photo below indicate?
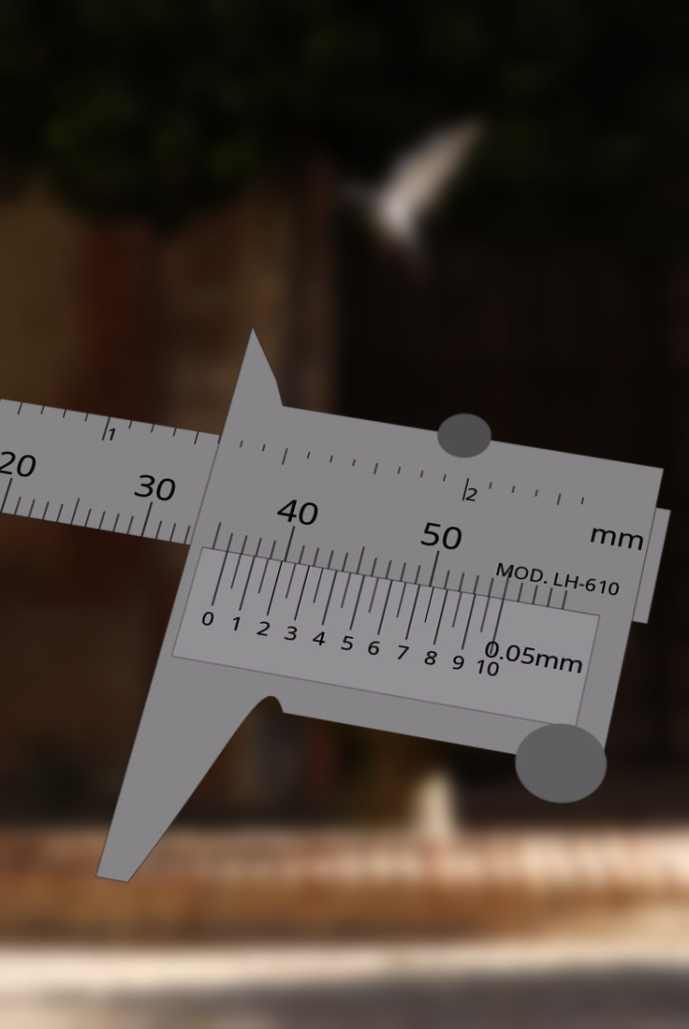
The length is 36.0 mm
